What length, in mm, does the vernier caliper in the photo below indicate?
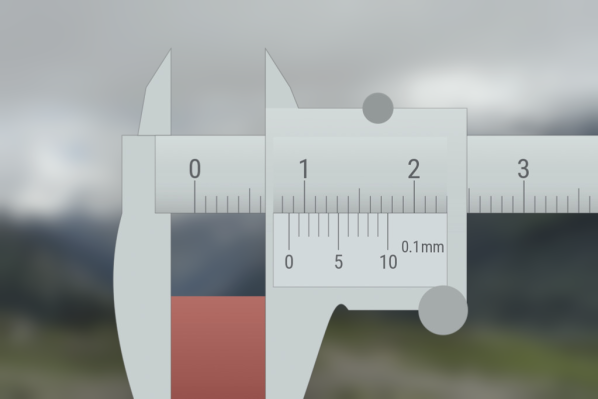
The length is 8.6 mm
